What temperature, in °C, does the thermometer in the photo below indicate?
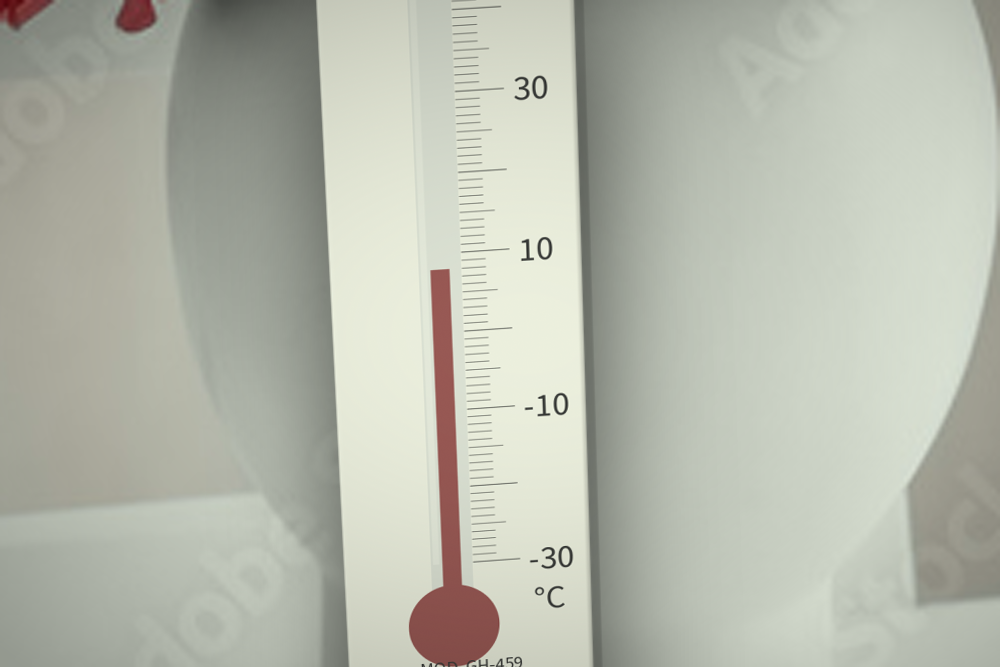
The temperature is 8 °C
